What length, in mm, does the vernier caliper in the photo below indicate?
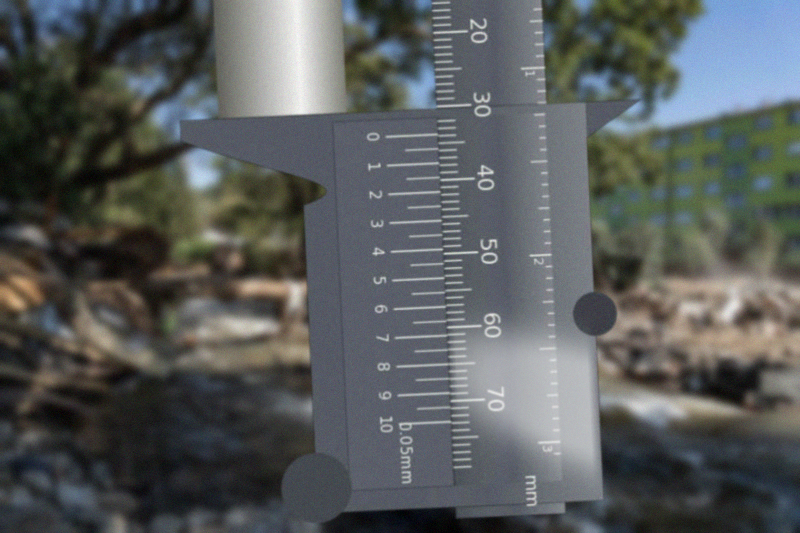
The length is 33.8 mm
